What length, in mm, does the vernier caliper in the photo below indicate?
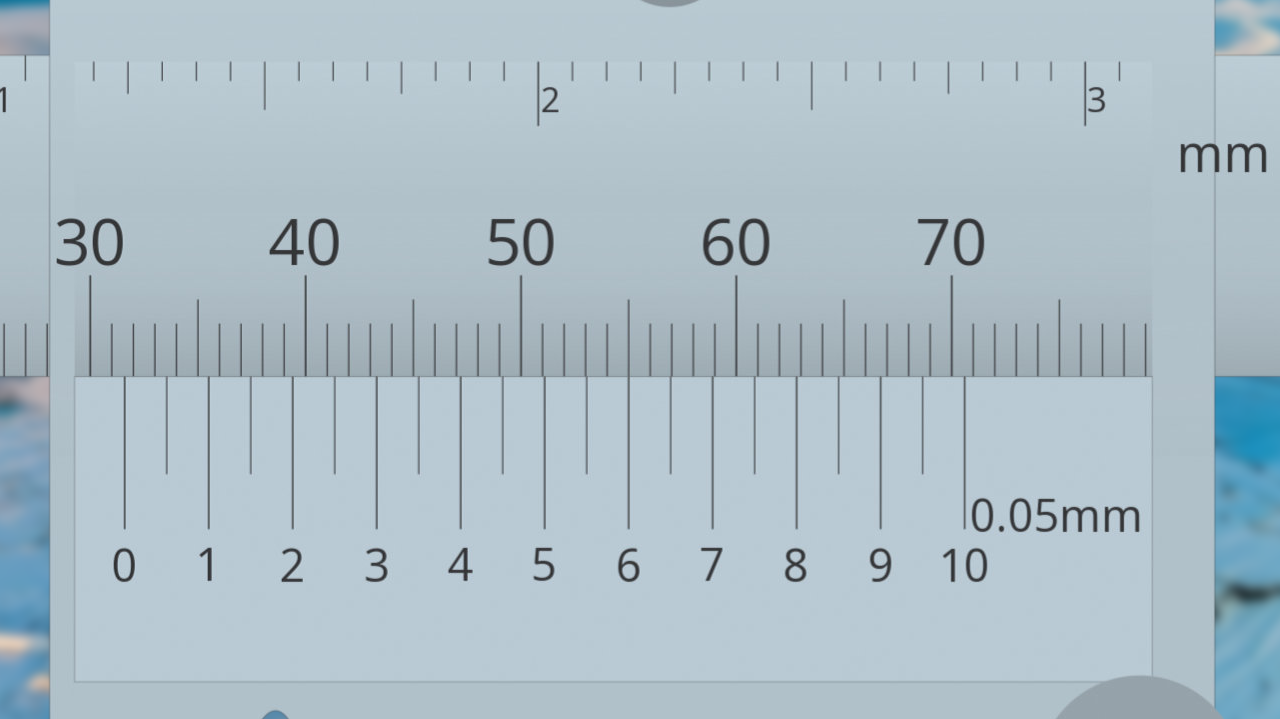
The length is 31.6 mm
